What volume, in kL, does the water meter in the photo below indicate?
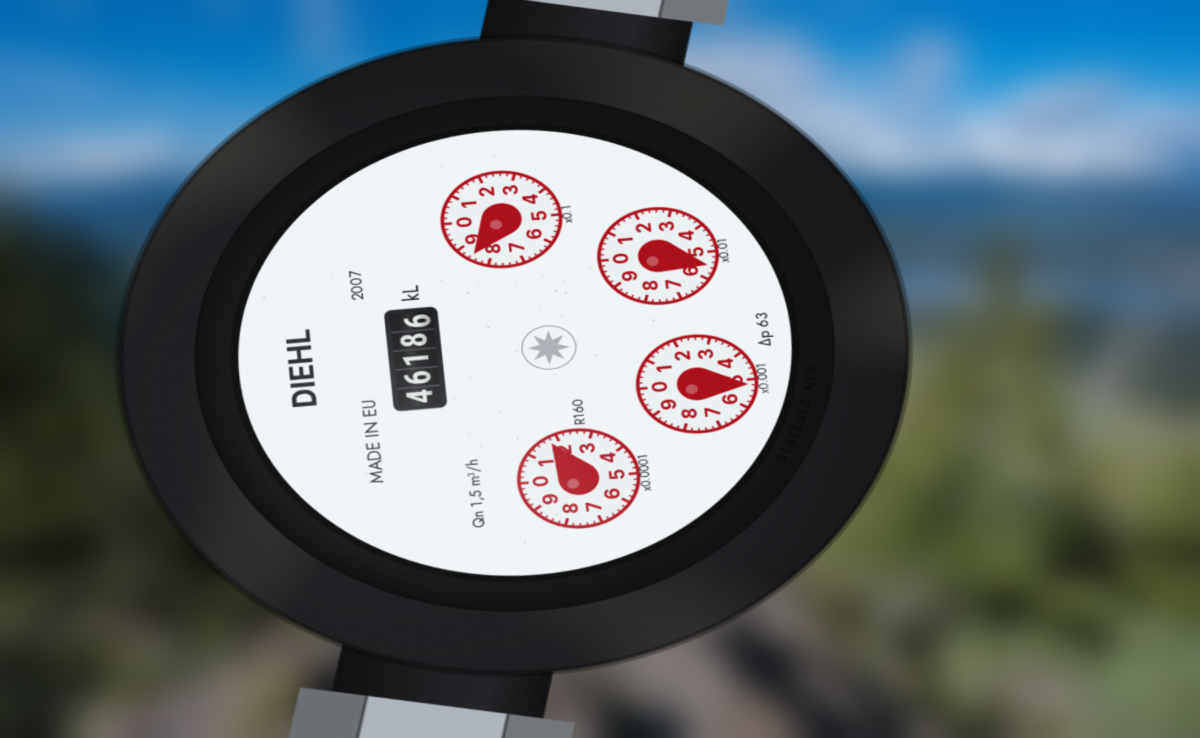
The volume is 46185.8551 kL
